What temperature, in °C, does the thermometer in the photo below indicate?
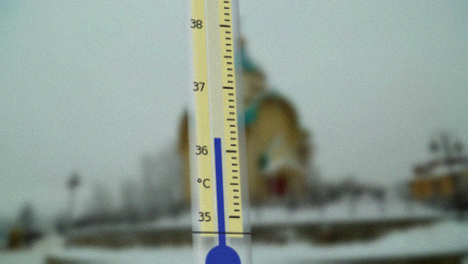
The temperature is 36.2 °C
